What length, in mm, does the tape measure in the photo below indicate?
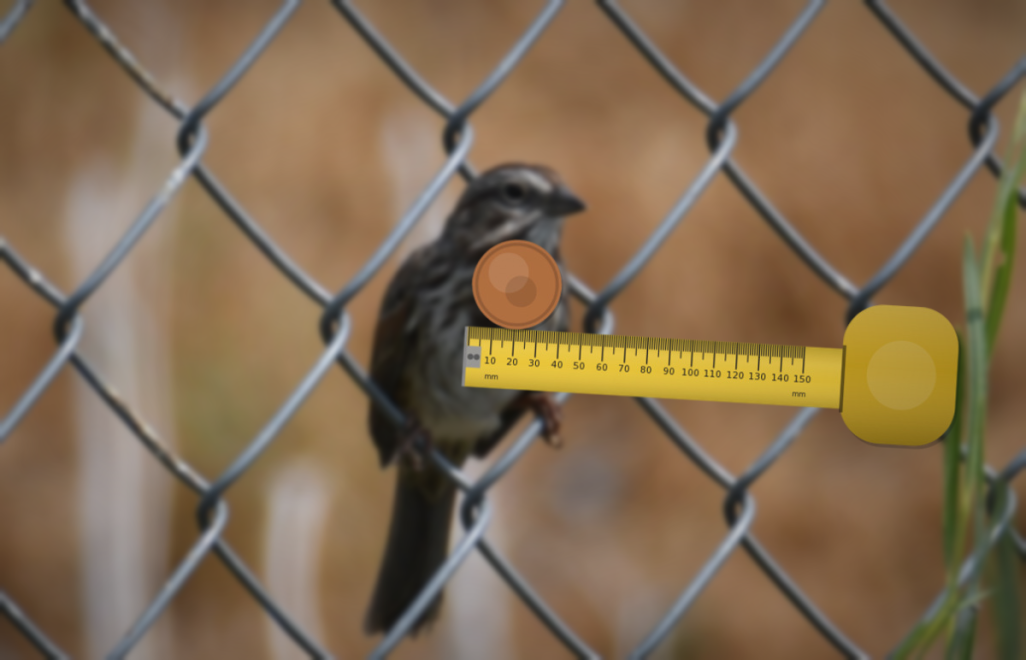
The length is 40 mm
